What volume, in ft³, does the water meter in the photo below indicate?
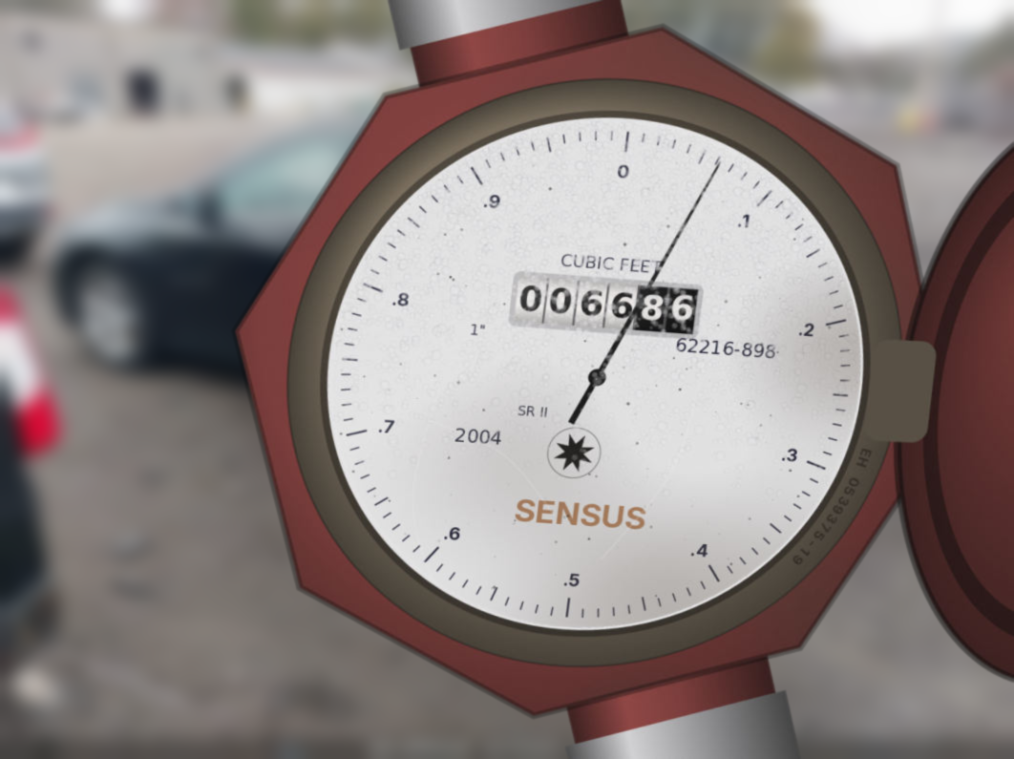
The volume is 6686.06 ft³
